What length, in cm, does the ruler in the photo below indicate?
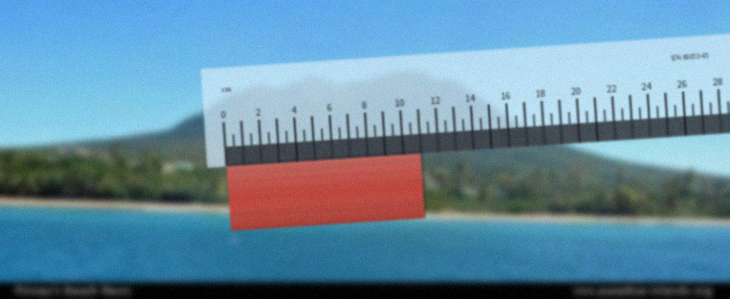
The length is 11 cm
